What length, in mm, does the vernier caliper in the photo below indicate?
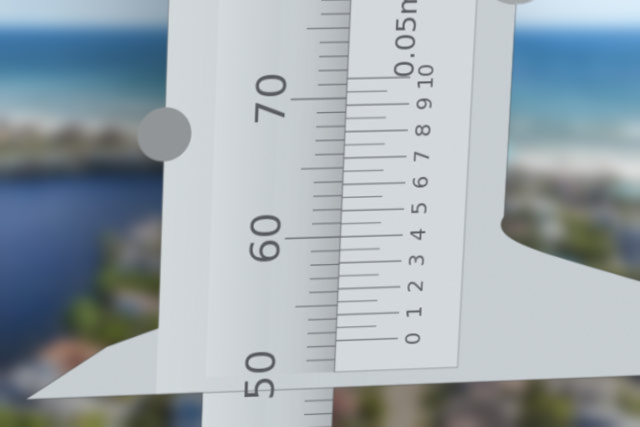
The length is 52.4 mm
